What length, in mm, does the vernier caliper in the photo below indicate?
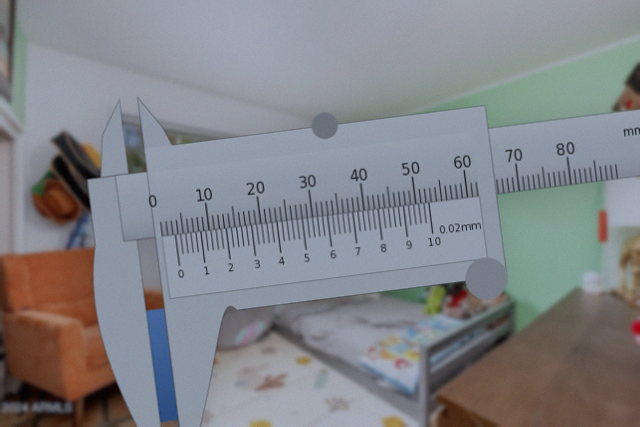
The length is 3.5 mm
